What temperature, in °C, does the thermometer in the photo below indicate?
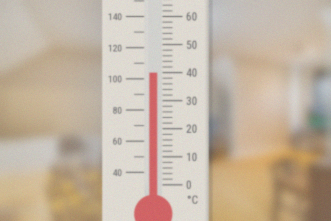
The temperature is 40 °C
